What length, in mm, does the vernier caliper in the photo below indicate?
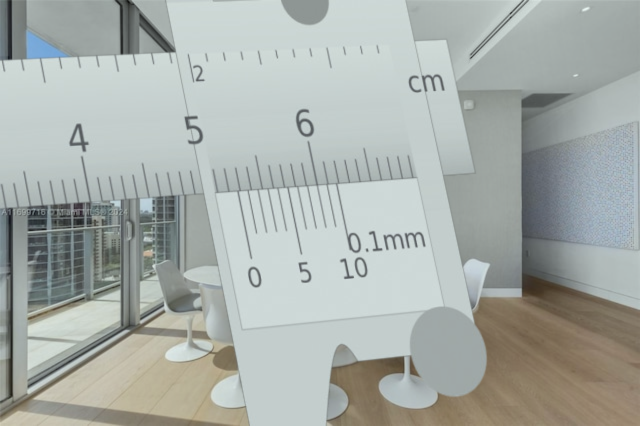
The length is 52.8 mm
